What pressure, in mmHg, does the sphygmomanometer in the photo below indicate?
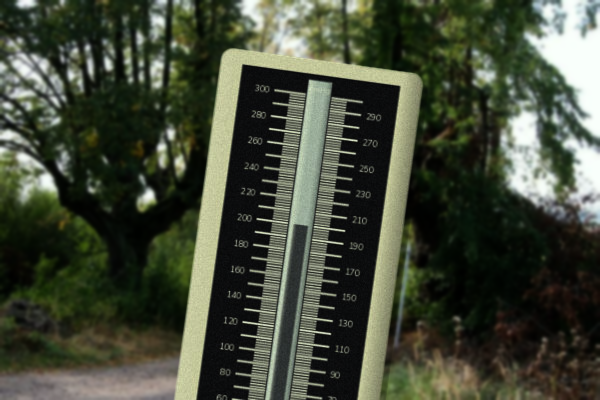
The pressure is 200 mmHg
